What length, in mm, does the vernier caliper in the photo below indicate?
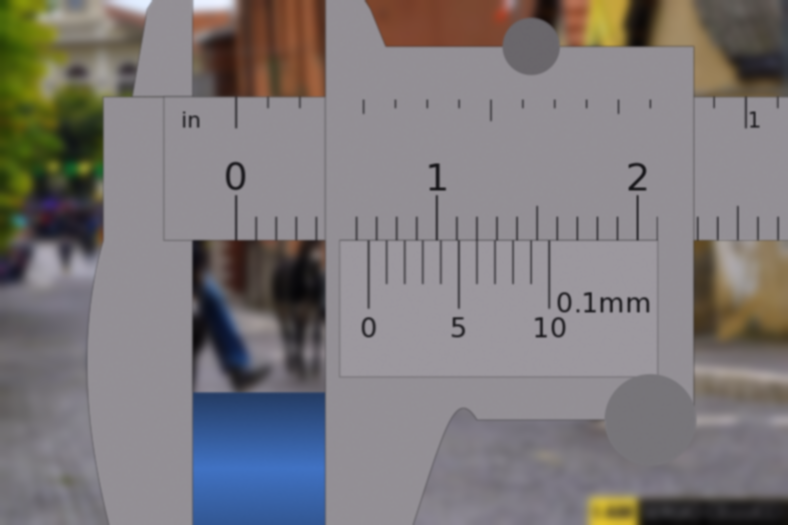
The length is 6.6 mm
